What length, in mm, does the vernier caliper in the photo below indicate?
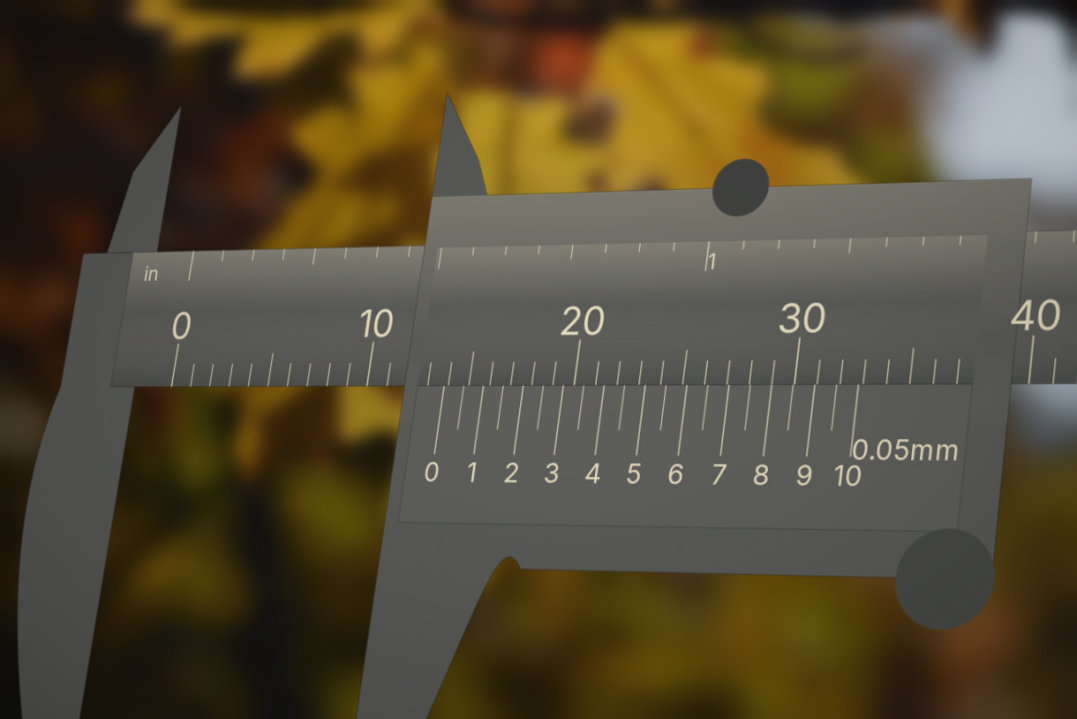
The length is 13.8 mm
